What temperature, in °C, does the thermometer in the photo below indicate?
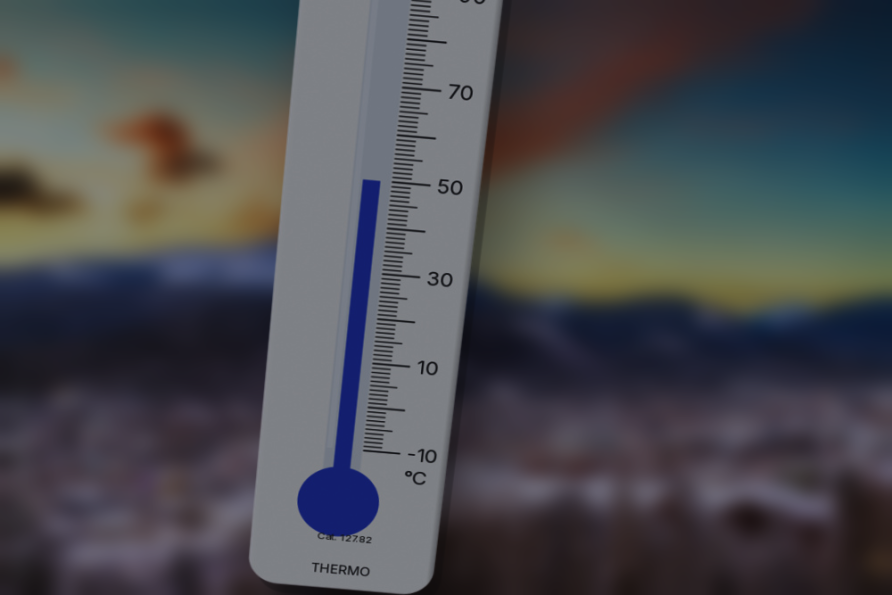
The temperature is 50 °C
